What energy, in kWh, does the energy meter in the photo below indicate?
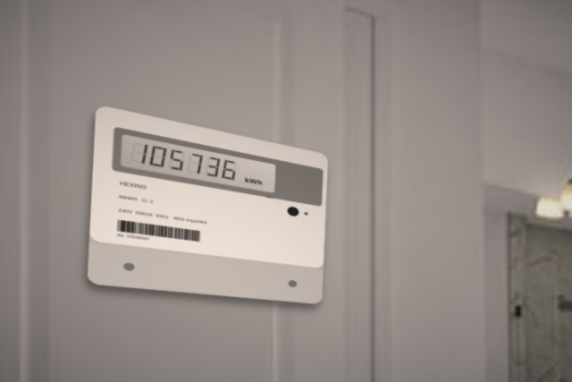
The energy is 105736 kWh
